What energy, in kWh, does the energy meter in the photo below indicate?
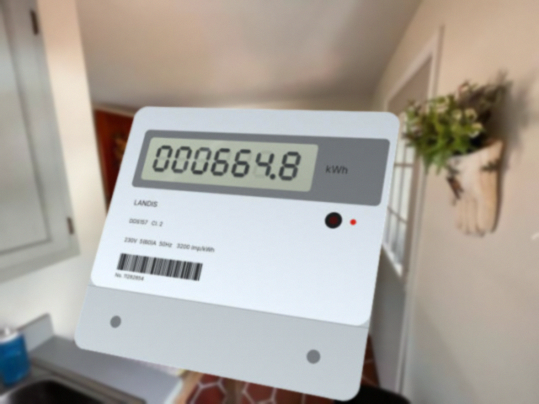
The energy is 664.8 kWh
